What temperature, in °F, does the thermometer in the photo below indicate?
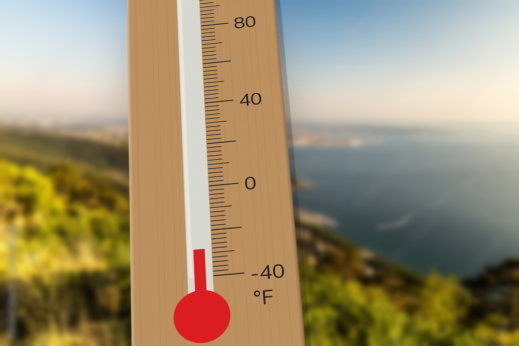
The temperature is -28 °F
